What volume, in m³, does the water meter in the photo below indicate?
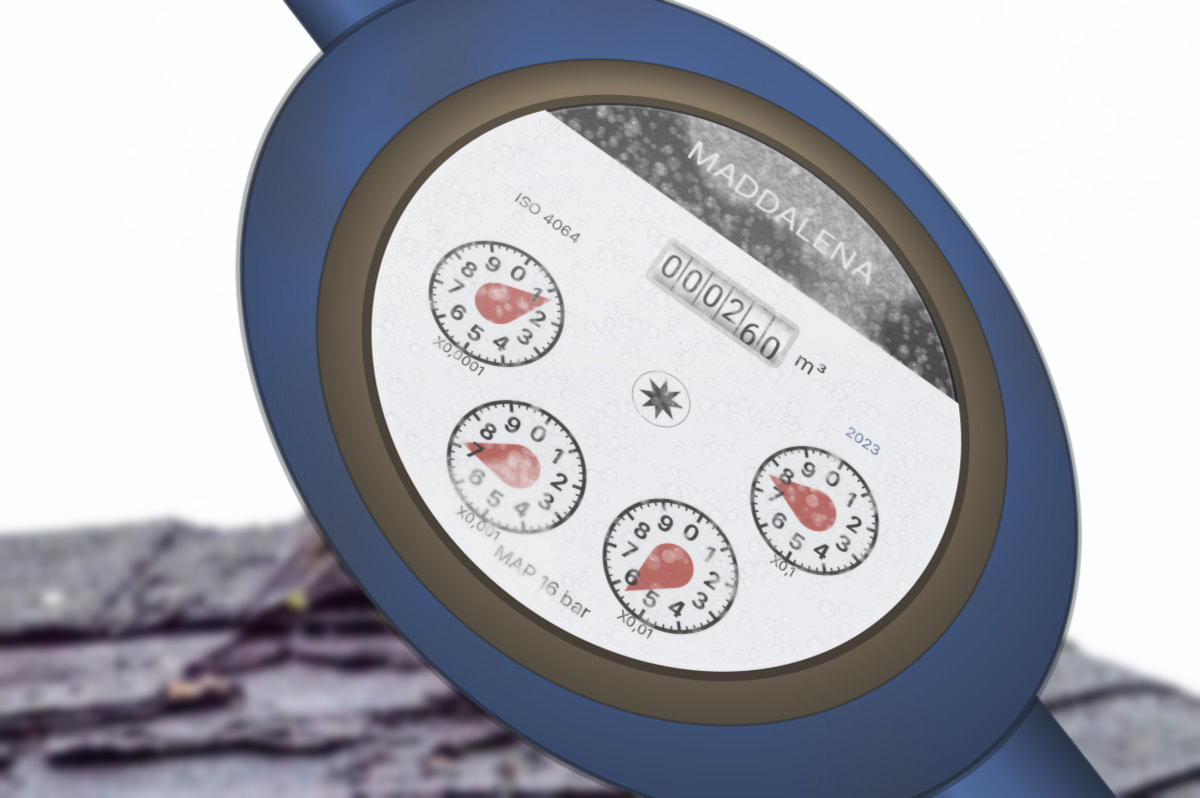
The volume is 259.7571 m³
